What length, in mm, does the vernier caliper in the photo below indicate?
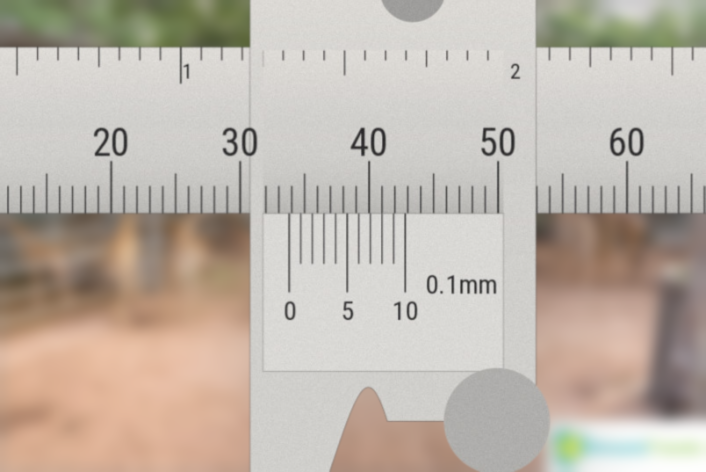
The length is 33.8 mm
